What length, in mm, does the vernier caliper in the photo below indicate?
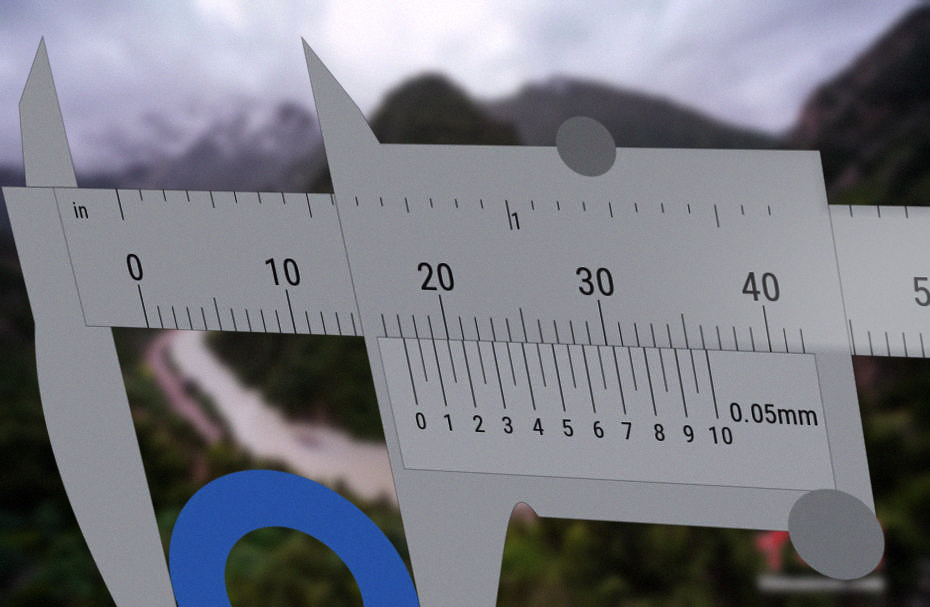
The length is 17.1 mm
